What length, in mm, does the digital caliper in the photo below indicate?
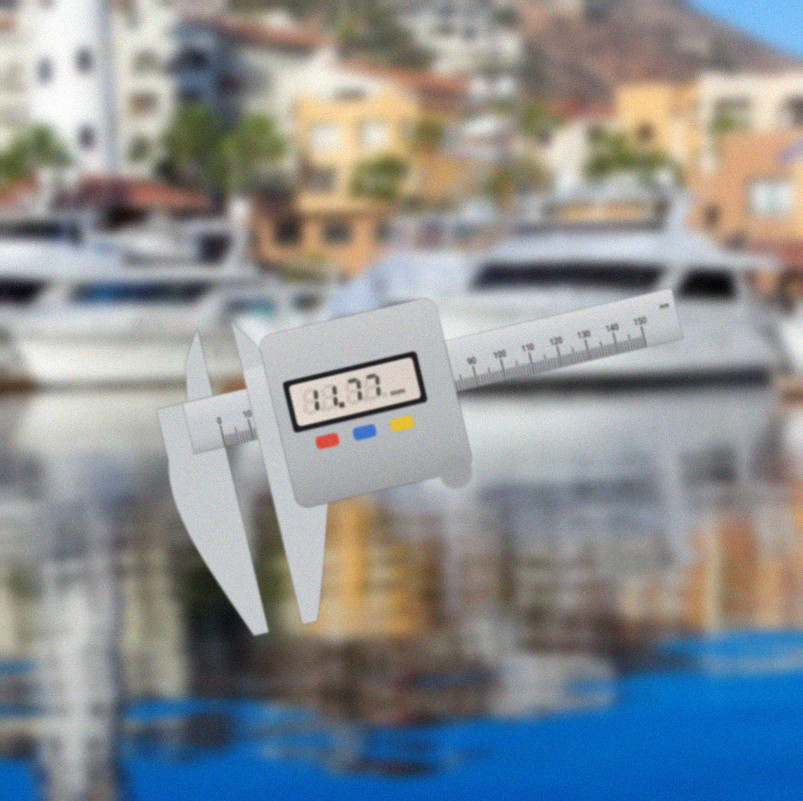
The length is 11.77 mm
